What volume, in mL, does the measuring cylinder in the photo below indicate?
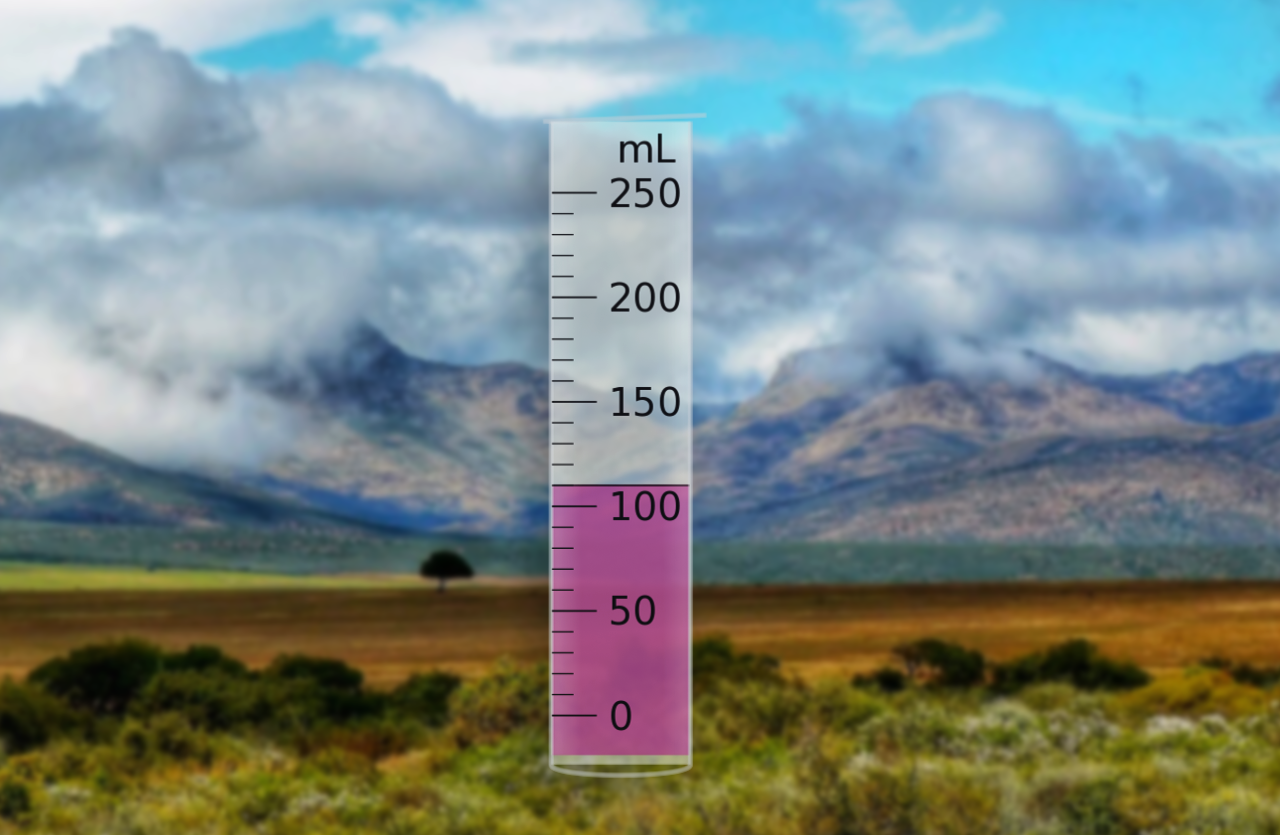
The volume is 110 mL
